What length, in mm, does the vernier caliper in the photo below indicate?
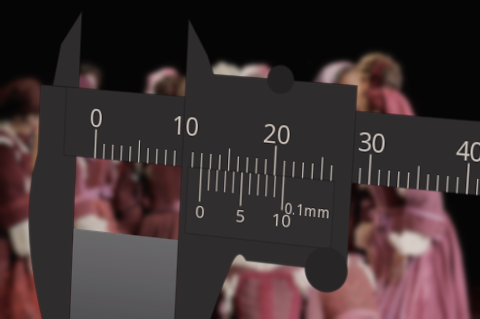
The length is 12.0 mm
